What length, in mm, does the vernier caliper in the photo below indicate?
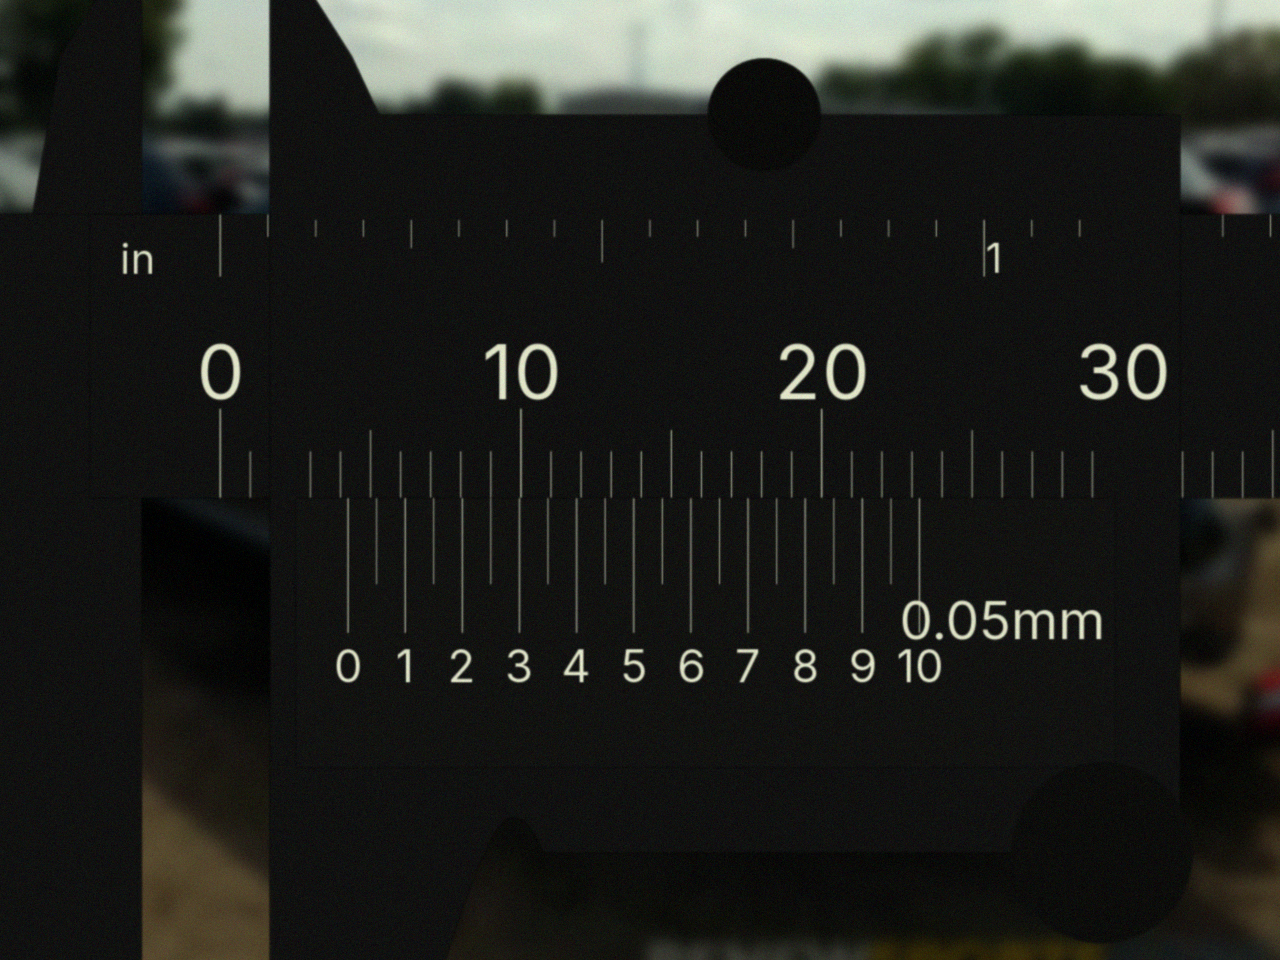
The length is 4.25 mm
